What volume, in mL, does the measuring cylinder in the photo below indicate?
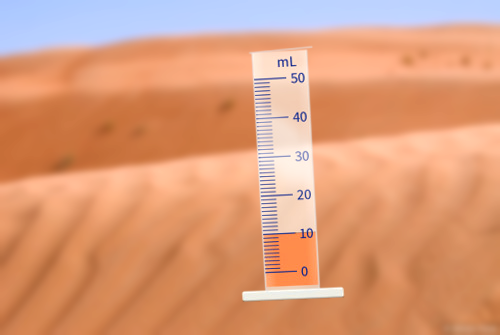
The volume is 10 mL
